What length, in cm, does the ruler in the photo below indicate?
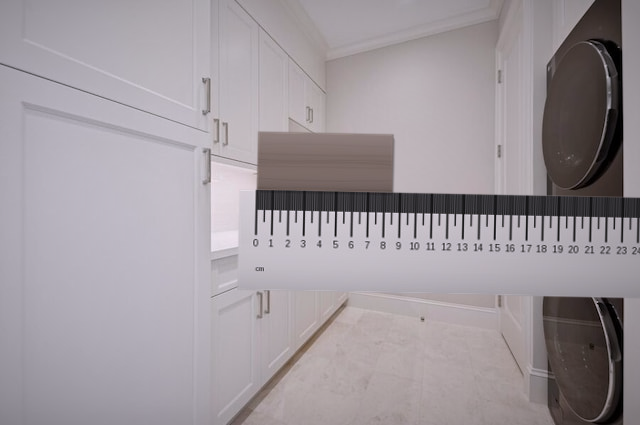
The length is 8.5 cm
